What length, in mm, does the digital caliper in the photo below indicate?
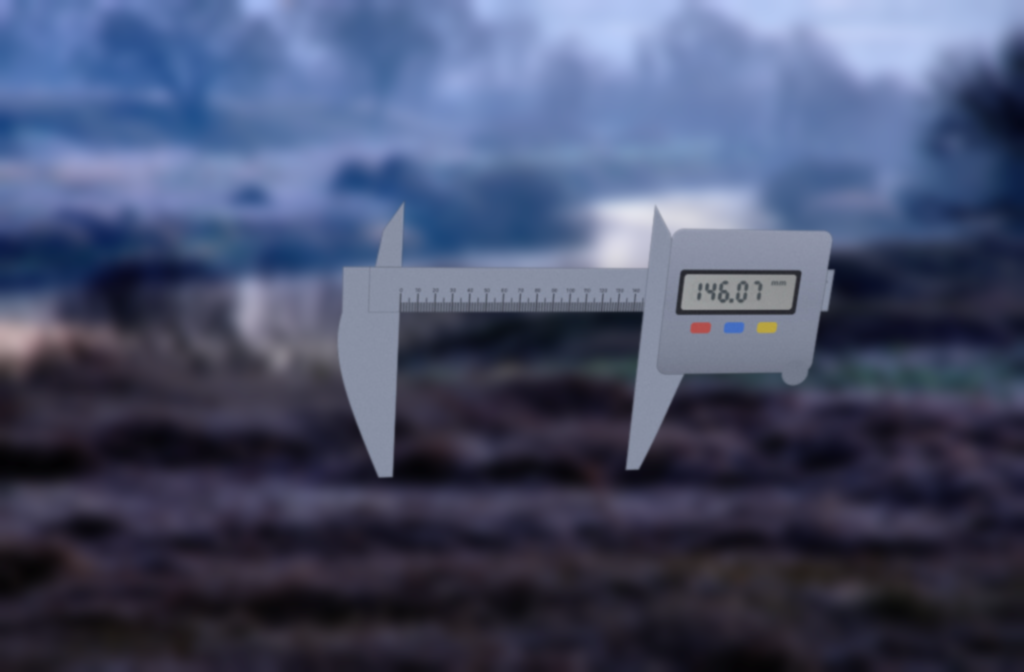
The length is 146.07 mm
